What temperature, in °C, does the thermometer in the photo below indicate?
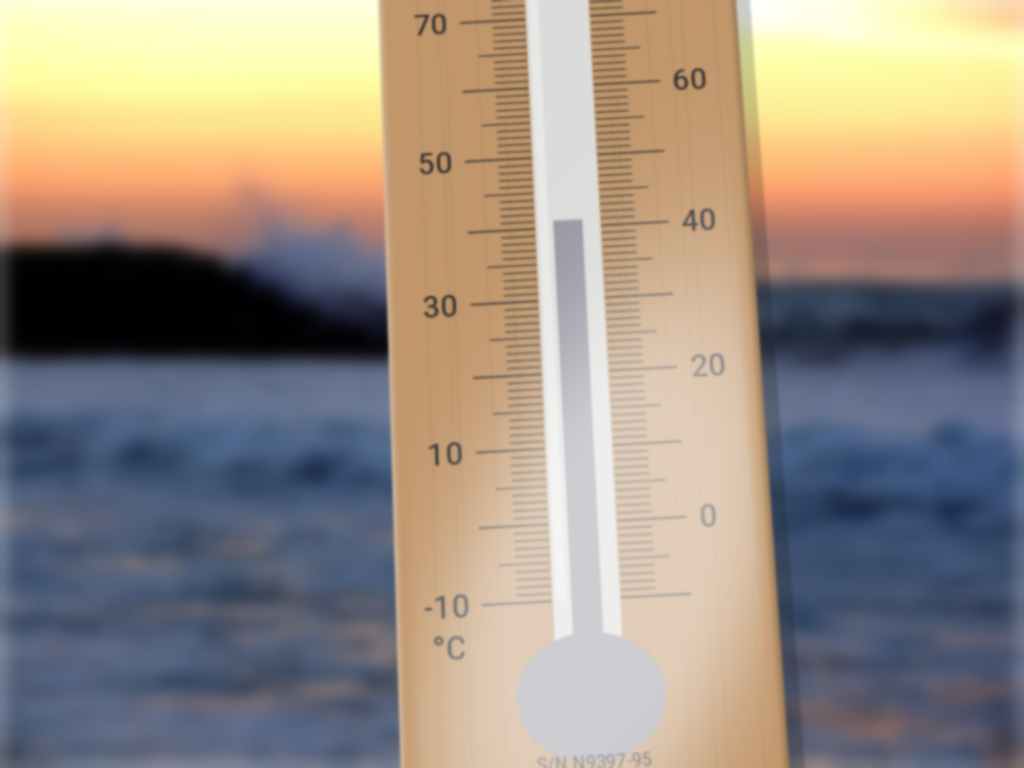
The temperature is 41 °C
